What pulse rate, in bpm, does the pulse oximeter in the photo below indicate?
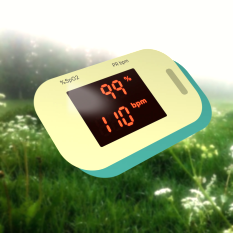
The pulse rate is 110 bpm
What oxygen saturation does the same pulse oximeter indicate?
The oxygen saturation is 99 %
